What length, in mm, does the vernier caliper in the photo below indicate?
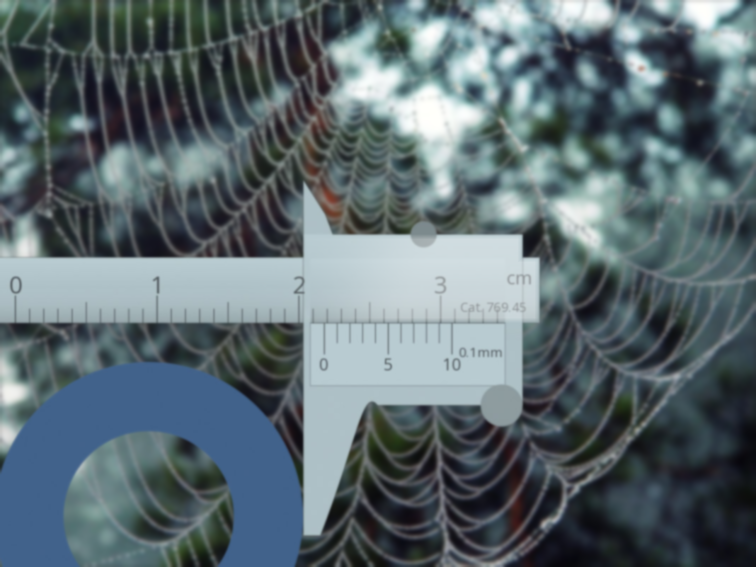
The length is 21.8 mm
